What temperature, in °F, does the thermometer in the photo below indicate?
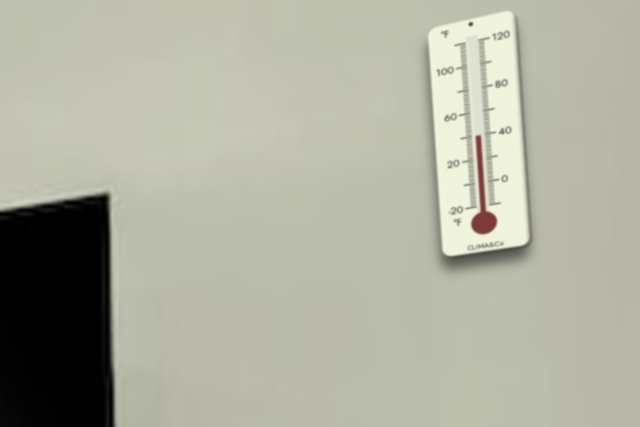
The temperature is 40 °F
